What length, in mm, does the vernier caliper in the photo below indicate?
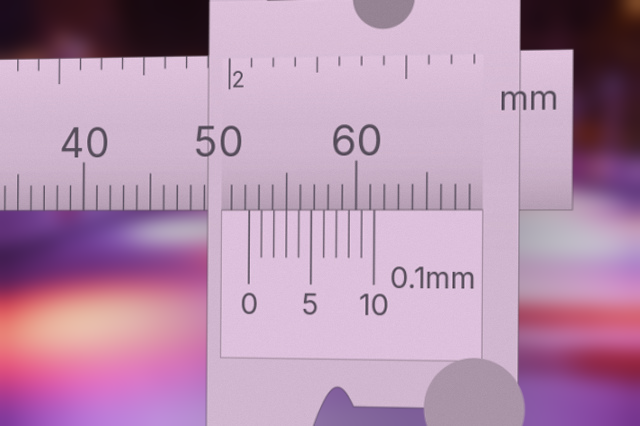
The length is 52.3 mm
